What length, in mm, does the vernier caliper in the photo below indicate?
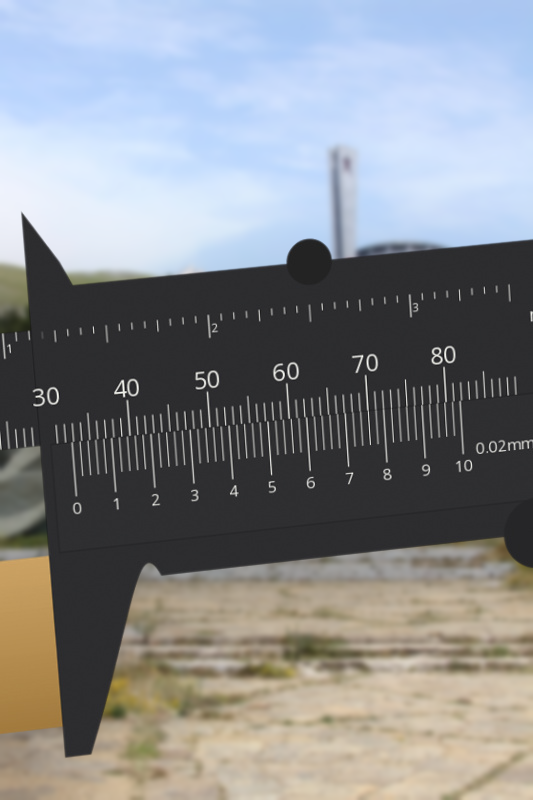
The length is 32.8 mm
